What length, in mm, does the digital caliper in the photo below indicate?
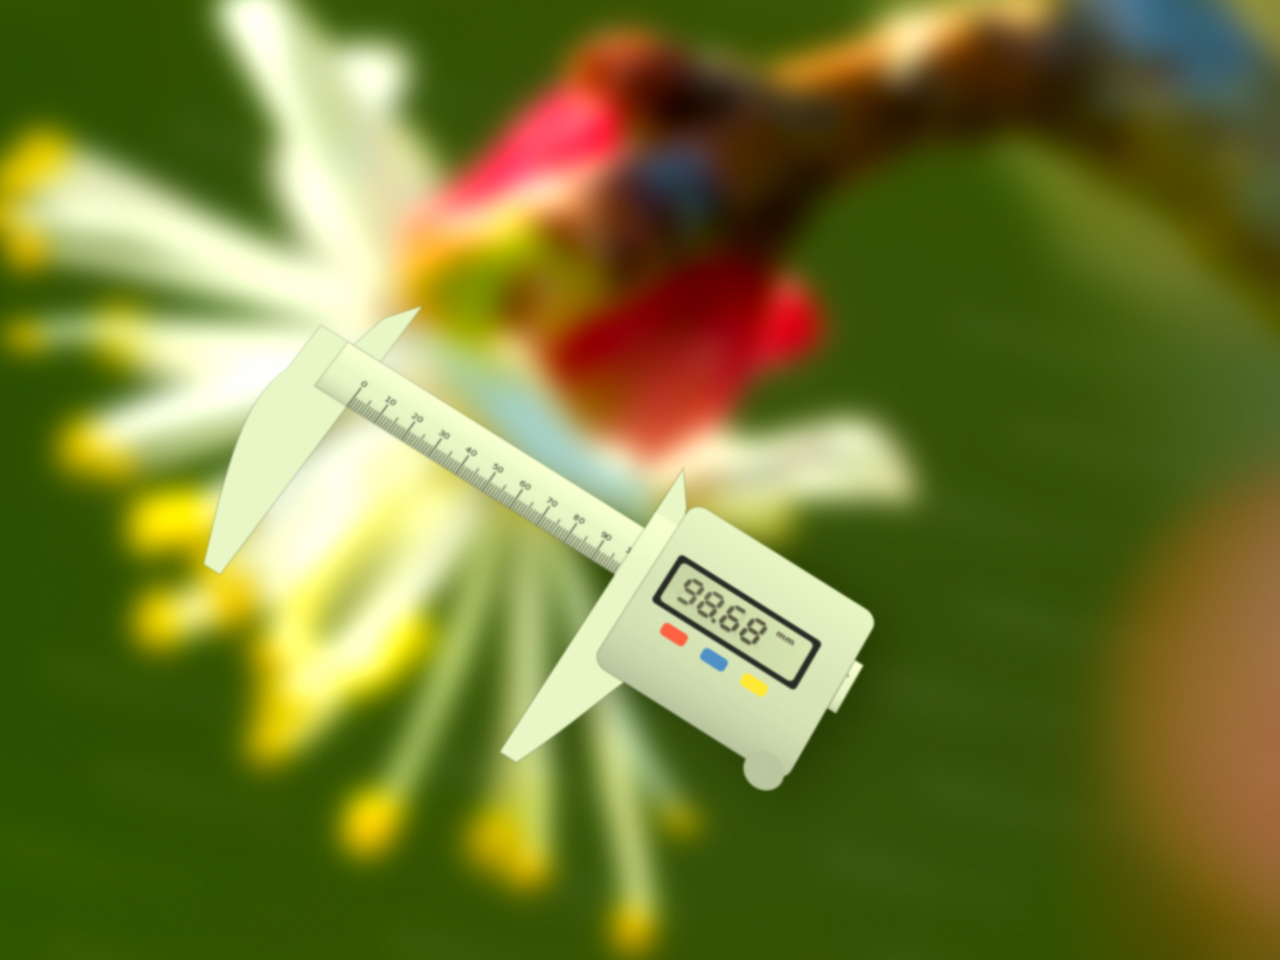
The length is 98.68 mm
